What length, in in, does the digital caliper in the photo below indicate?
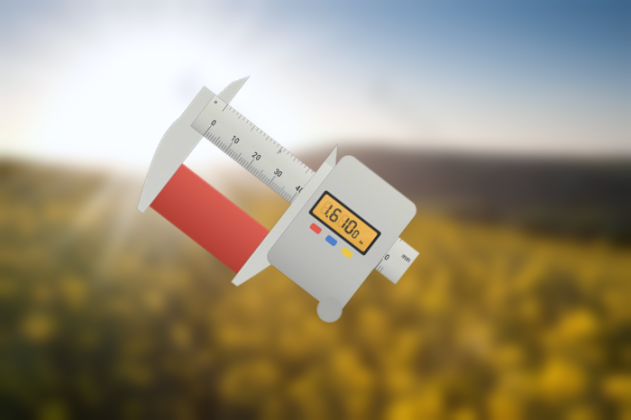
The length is 1.6100 in
